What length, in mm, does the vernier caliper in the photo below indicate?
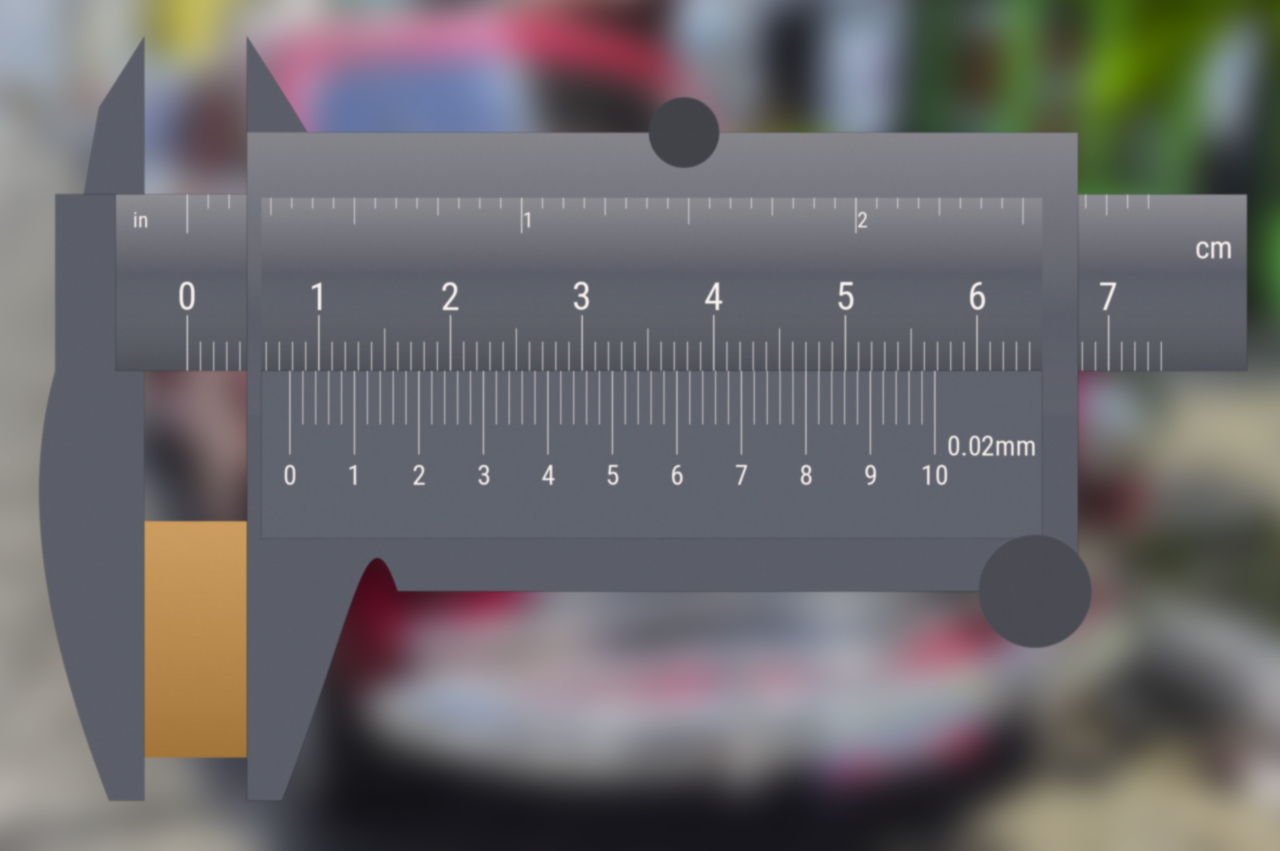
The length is 7.8 mm
